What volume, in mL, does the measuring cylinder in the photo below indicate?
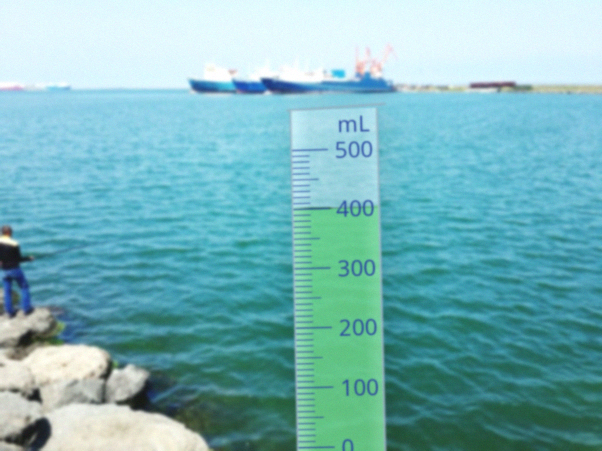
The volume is 400 mL
